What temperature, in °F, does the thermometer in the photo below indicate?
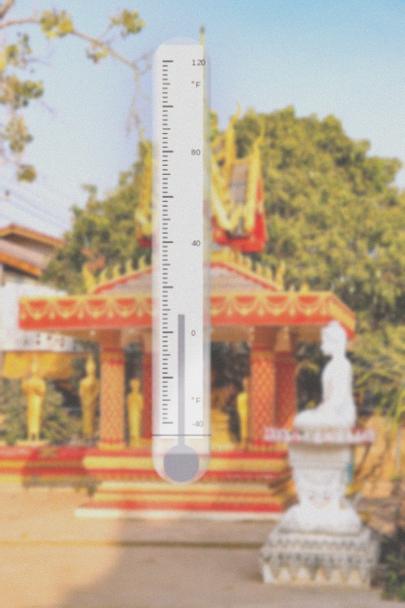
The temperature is 8 °F
